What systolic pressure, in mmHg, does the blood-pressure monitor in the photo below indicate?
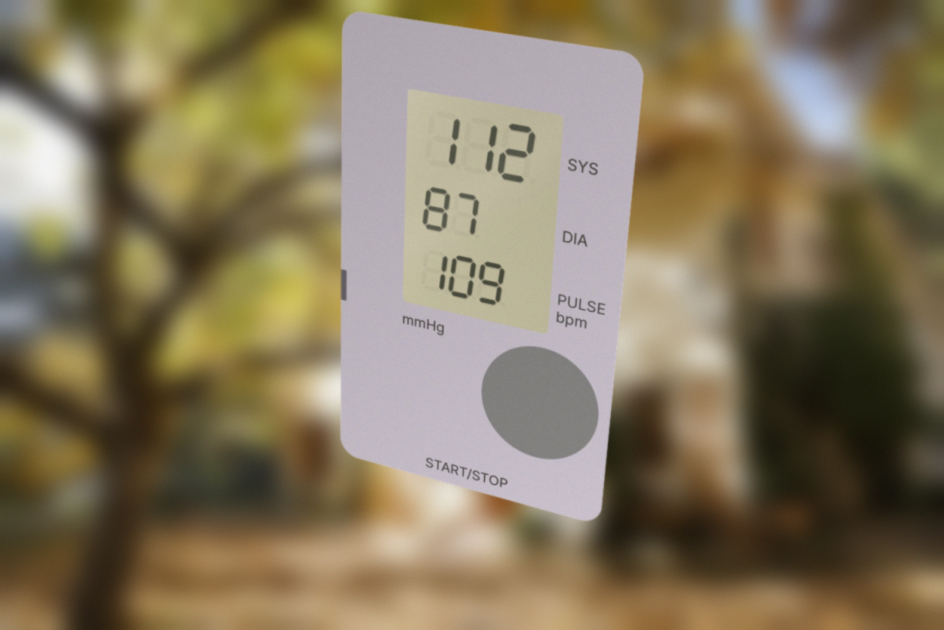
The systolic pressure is 112 mmHg
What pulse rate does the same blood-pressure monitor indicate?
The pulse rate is 109 bpm
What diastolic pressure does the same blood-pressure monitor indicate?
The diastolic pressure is 87 mmHg
